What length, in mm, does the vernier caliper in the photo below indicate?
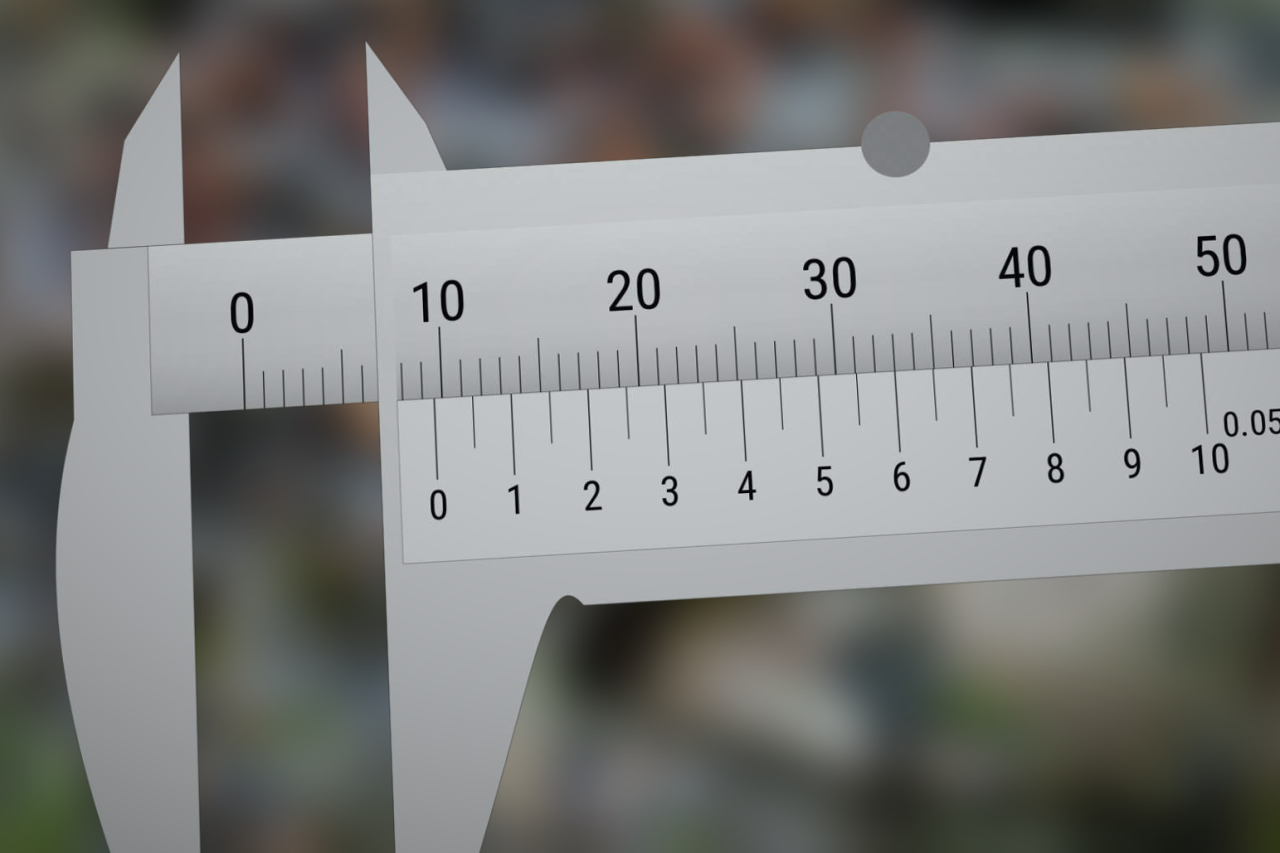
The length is 9.6 mm
